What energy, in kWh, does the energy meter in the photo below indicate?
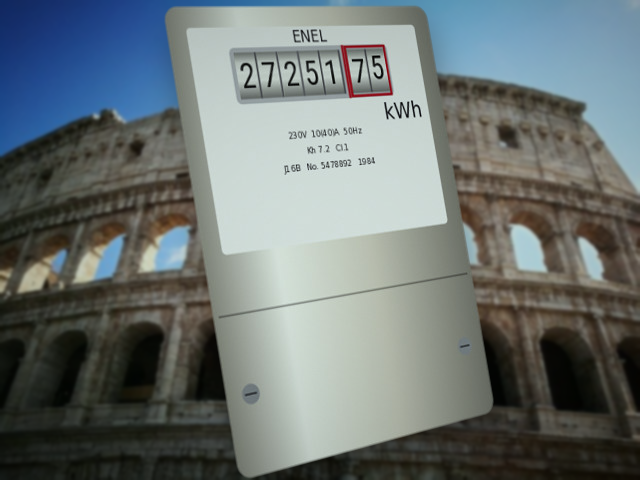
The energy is 27251.75 kWh
